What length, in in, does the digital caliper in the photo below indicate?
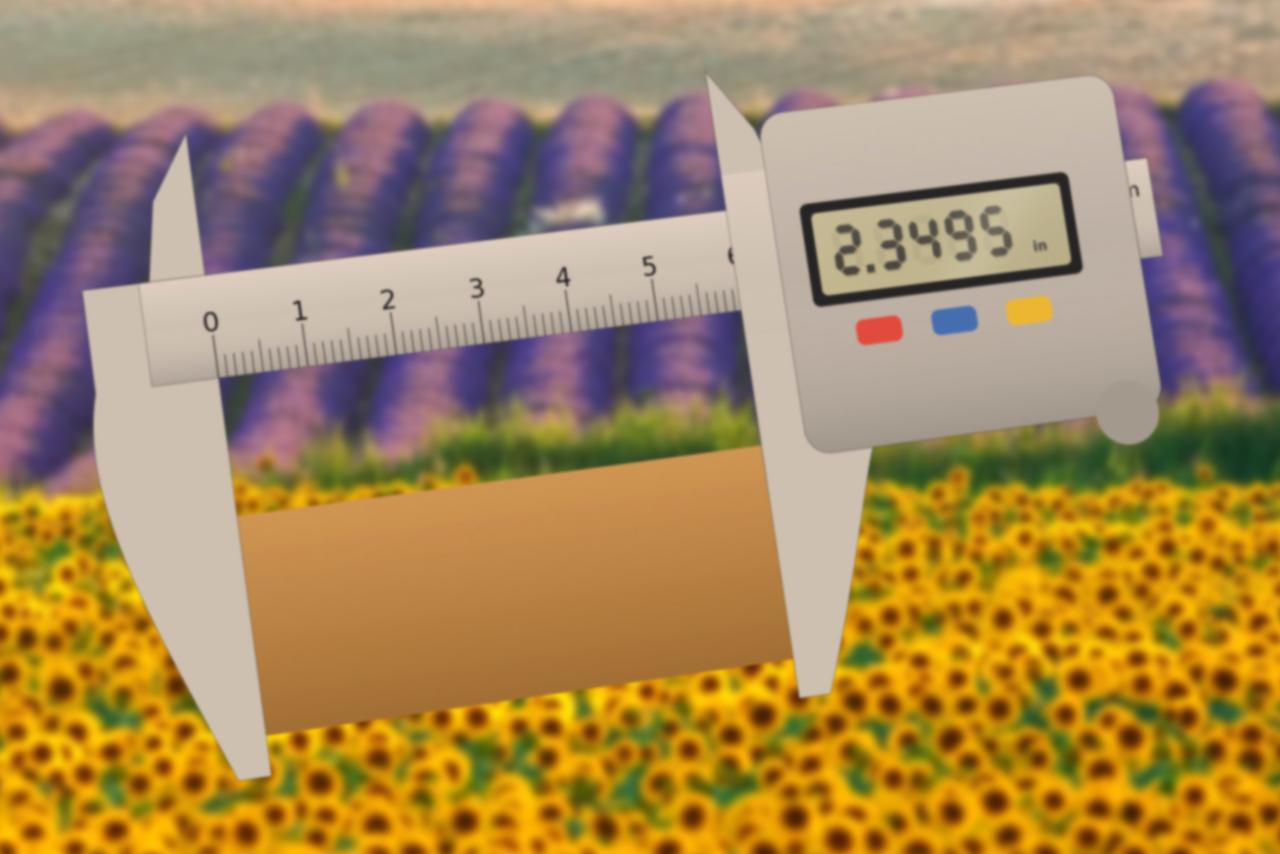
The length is 2.3495 in
